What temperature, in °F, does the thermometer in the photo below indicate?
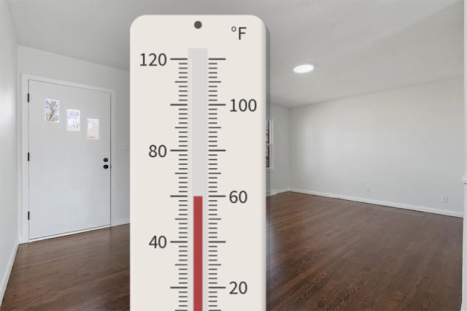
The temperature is 60 °F
